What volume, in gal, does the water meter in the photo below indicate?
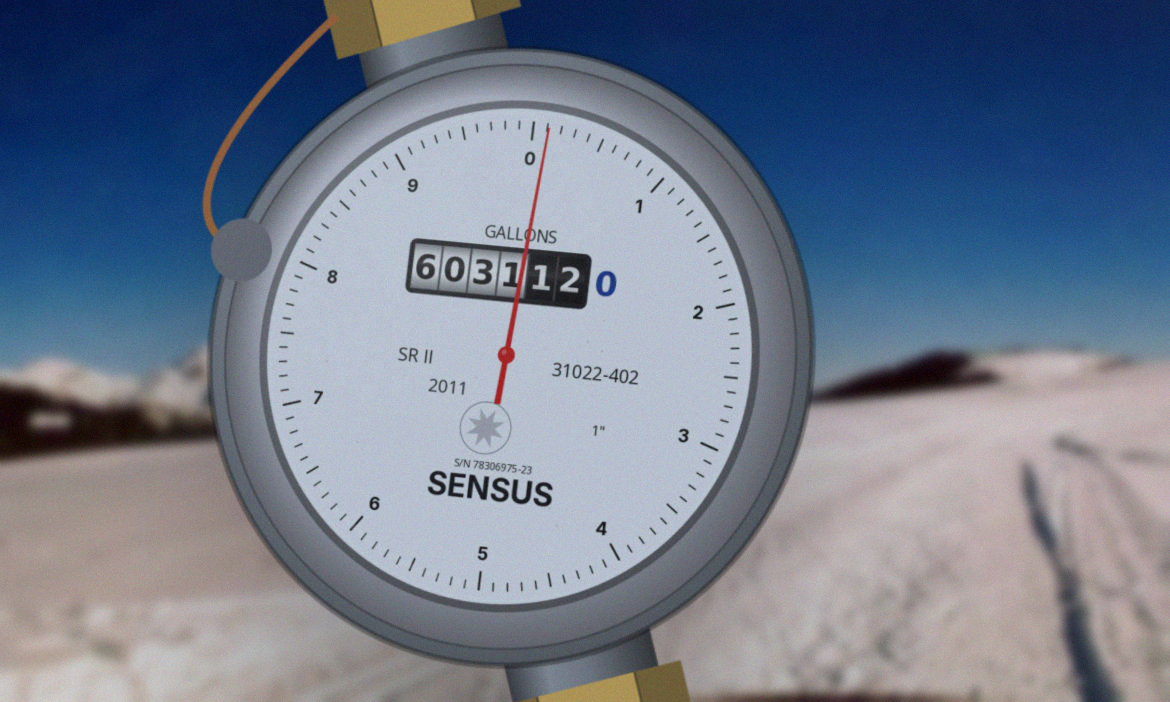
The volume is 6031120.1 gal
